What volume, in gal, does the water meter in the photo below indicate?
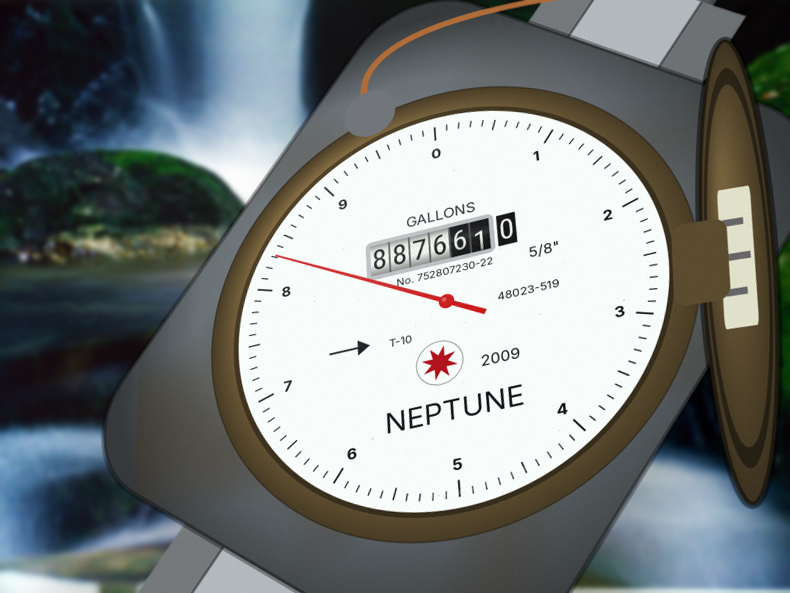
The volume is 8876608.3 gal
